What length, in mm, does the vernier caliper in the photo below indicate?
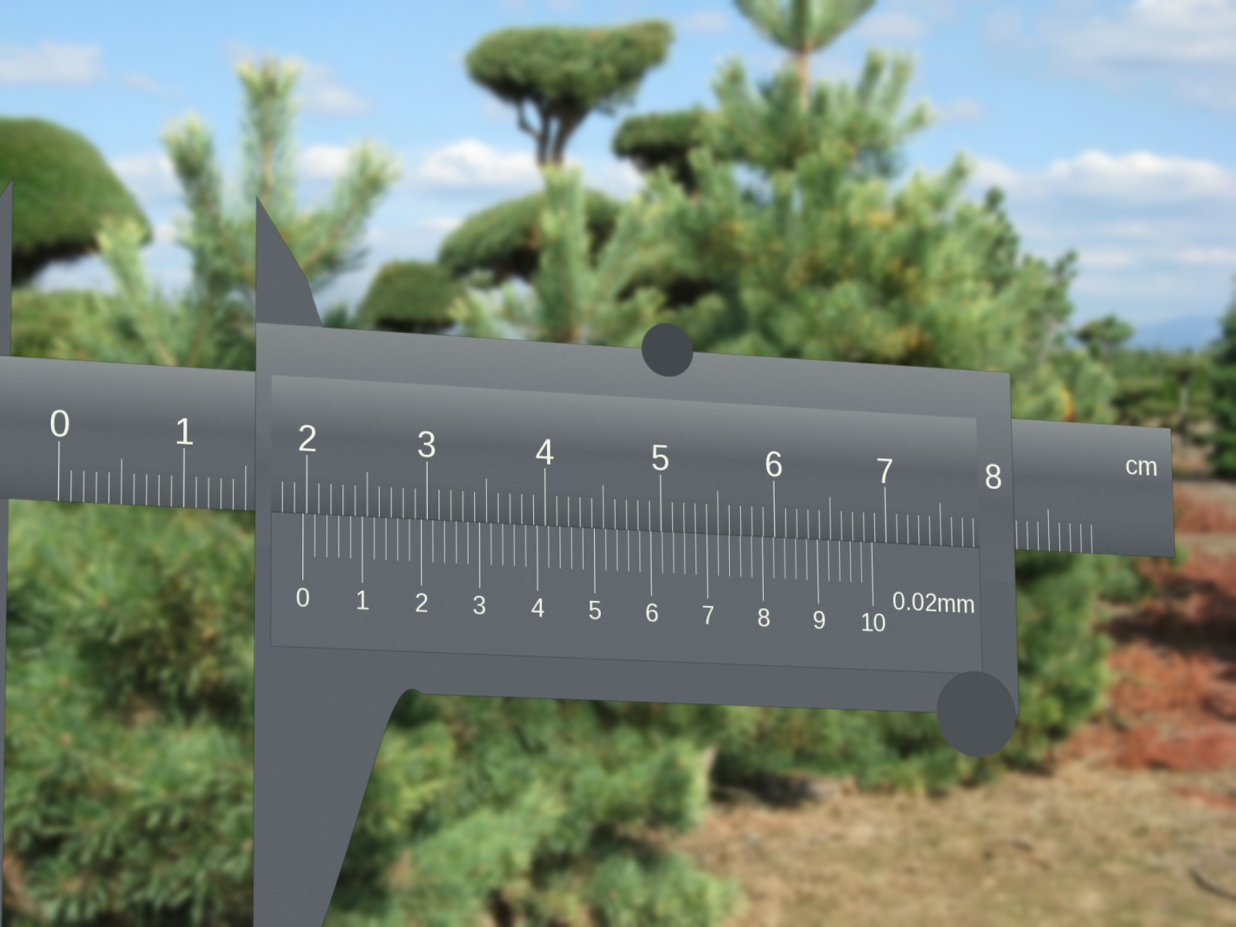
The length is 19.7 mm
